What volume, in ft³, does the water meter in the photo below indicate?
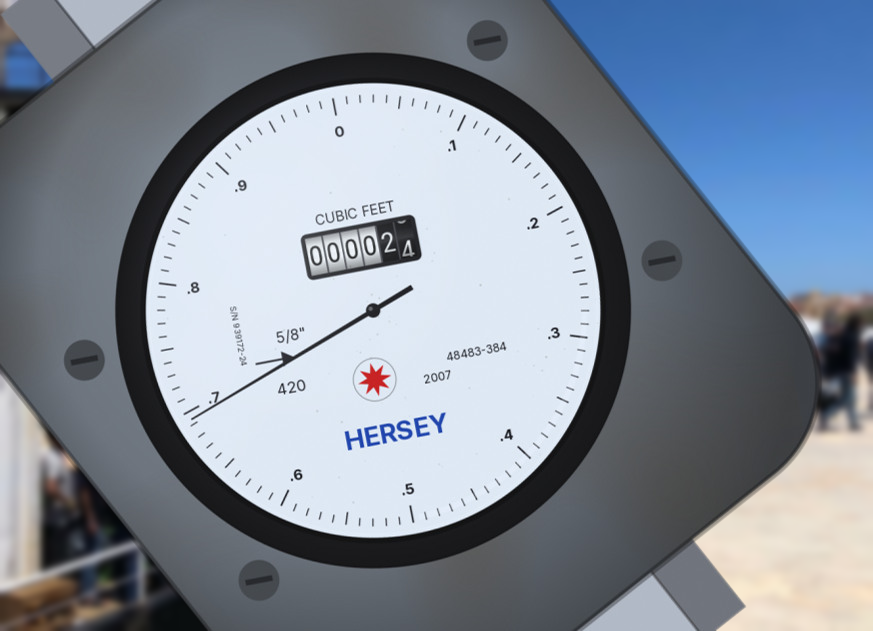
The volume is 23.69 ft³
